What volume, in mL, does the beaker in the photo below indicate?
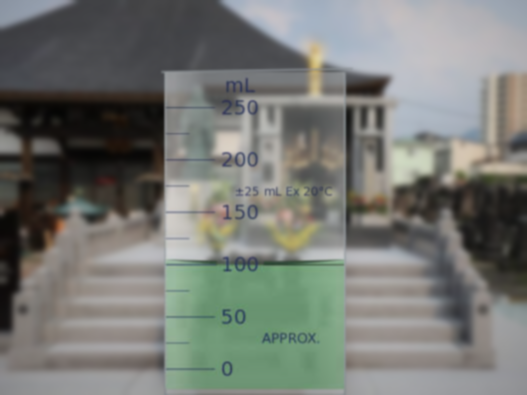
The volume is 100 mL
